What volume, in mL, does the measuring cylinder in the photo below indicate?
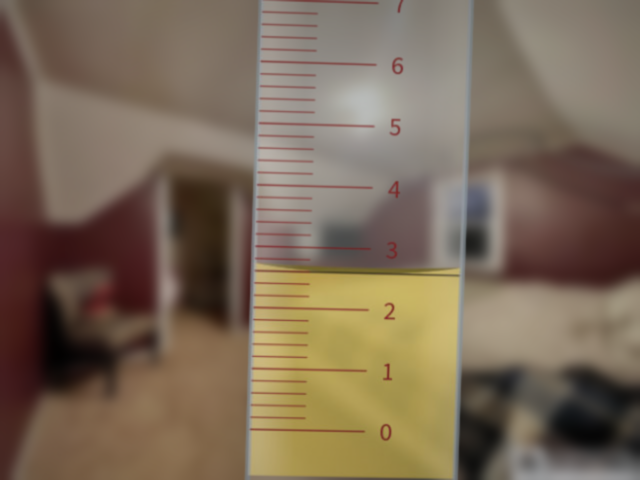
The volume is 2.6 mL
